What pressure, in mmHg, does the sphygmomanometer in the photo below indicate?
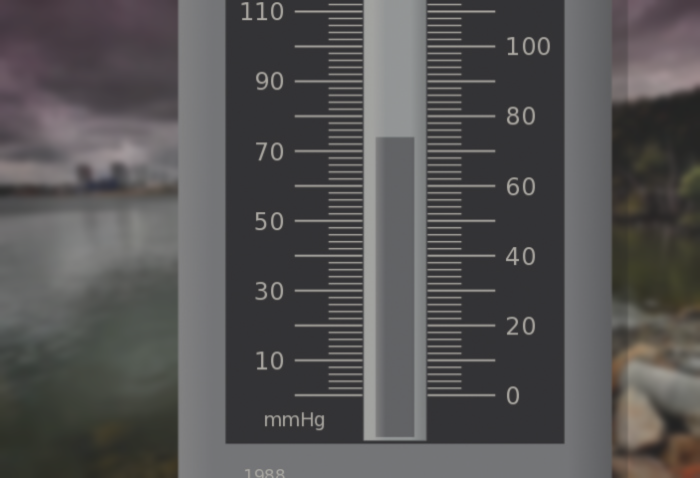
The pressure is 74 mmHg
